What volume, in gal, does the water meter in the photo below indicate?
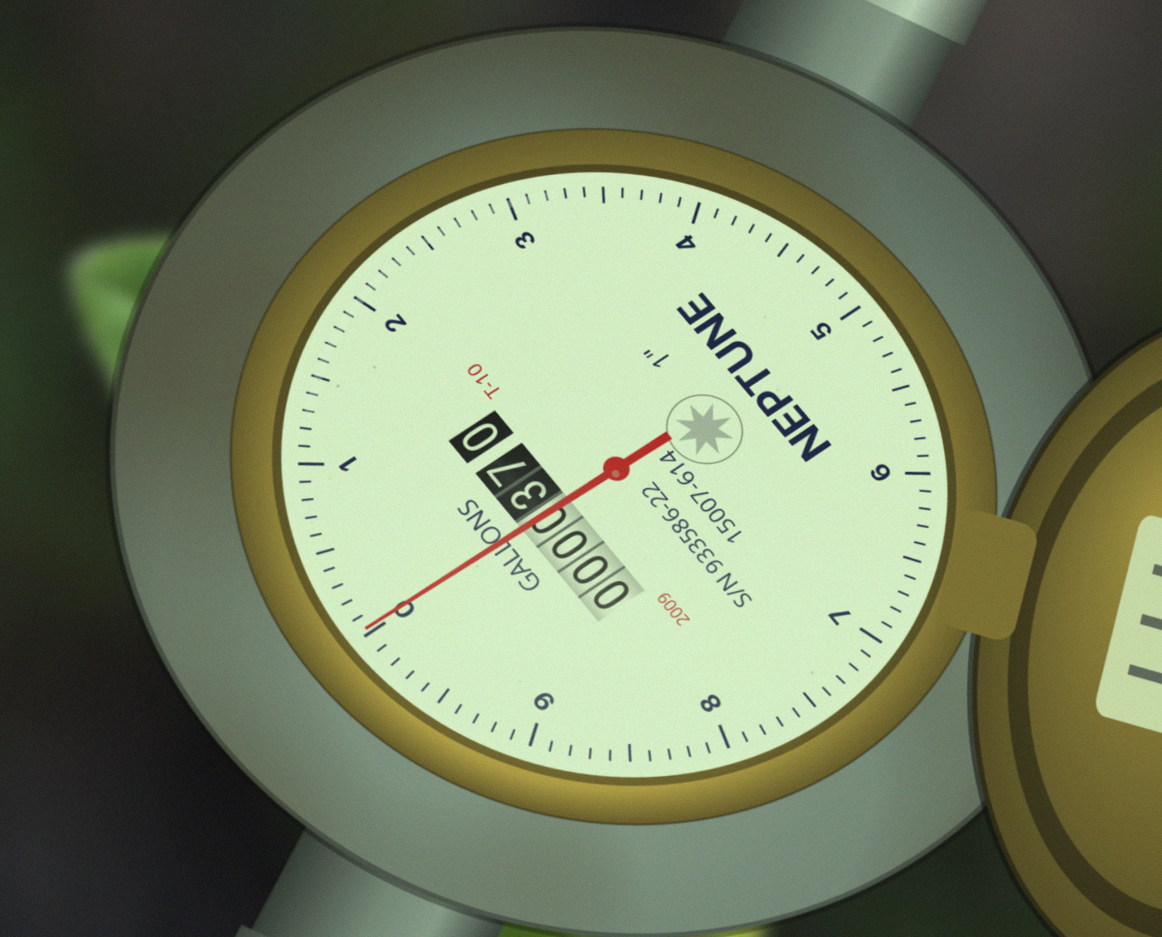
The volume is 370.0 gal
